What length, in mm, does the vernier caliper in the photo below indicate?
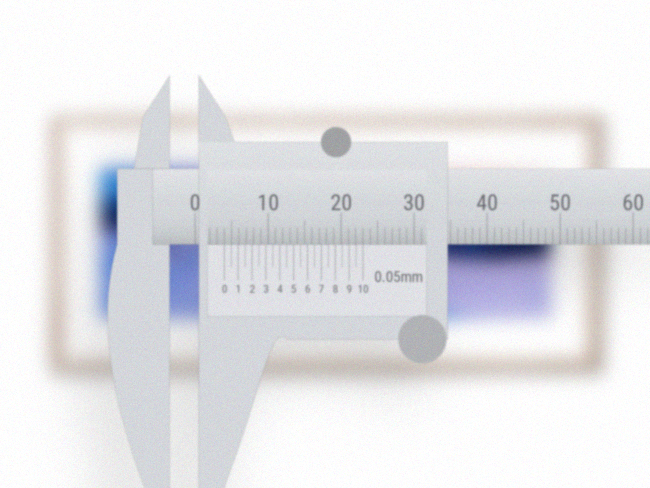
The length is 4.0 mm
